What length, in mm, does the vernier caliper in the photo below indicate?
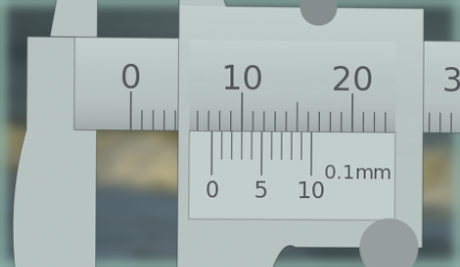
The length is 7.3 mm
